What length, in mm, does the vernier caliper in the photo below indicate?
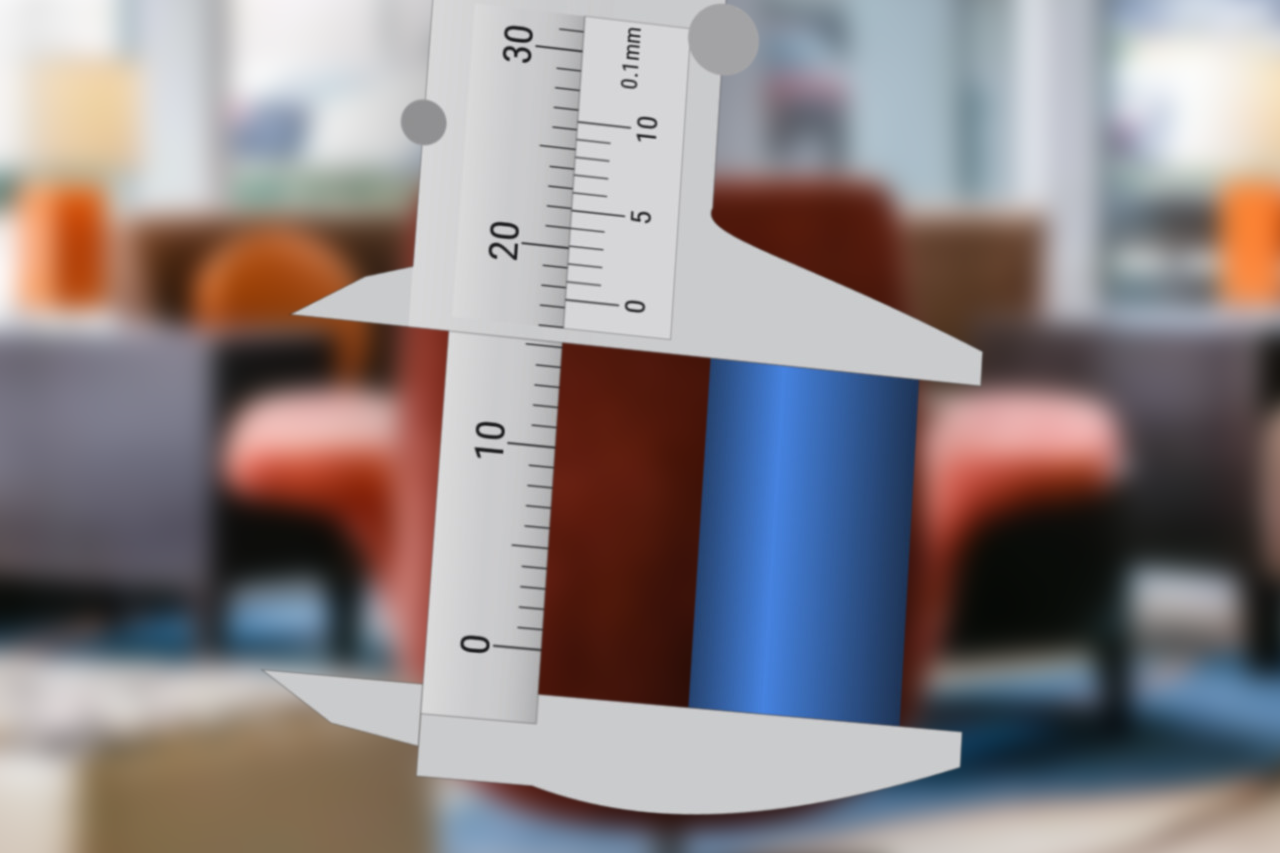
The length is 17.4 mm
